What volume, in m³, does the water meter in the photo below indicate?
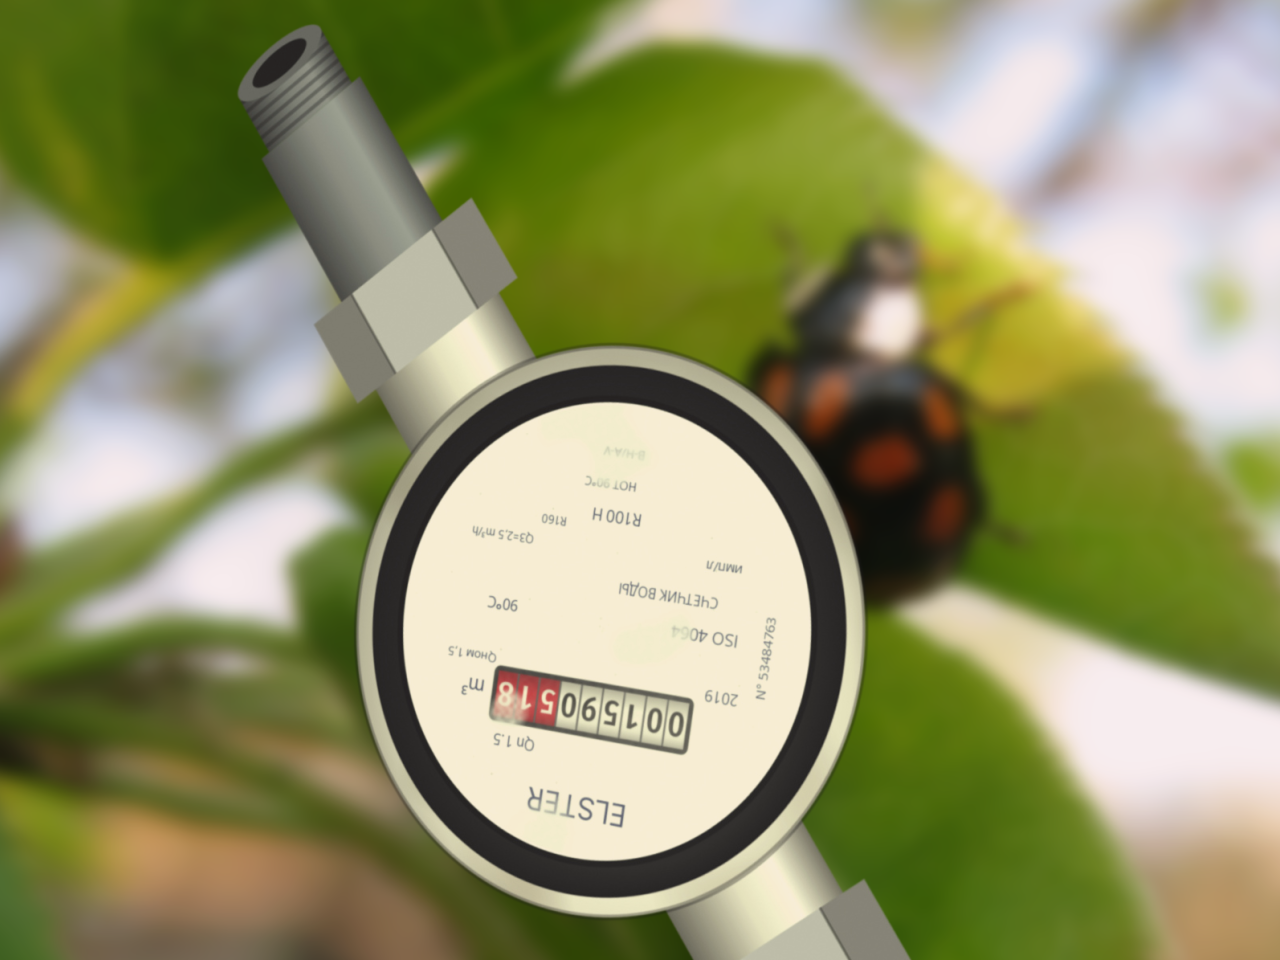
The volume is 1590.518 m³
